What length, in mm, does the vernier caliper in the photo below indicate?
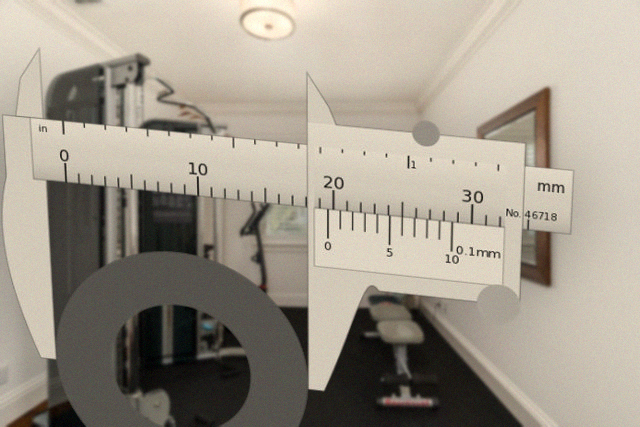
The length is 19.6 mm
